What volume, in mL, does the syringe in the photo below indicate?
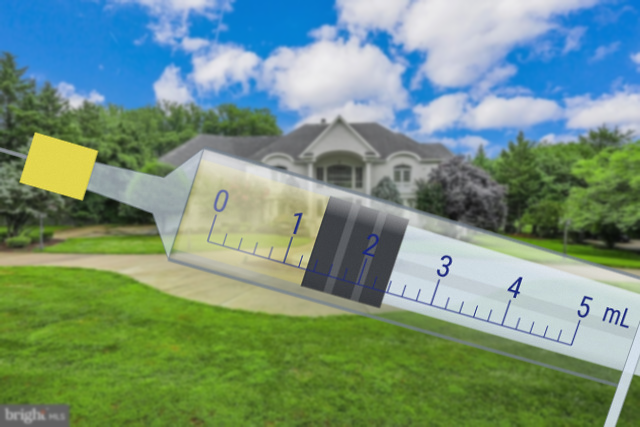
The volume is 1.3 mL
